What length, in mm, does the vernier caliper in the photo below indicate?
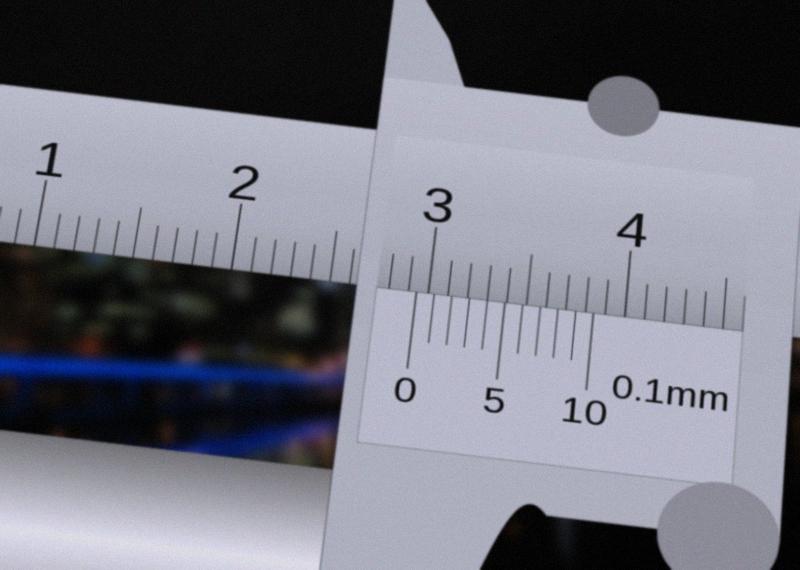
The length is 29.4 mm
